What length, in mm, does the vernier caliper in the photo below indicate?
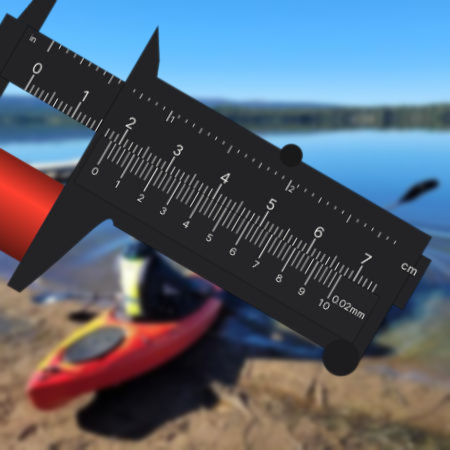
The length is 18.5 mm
